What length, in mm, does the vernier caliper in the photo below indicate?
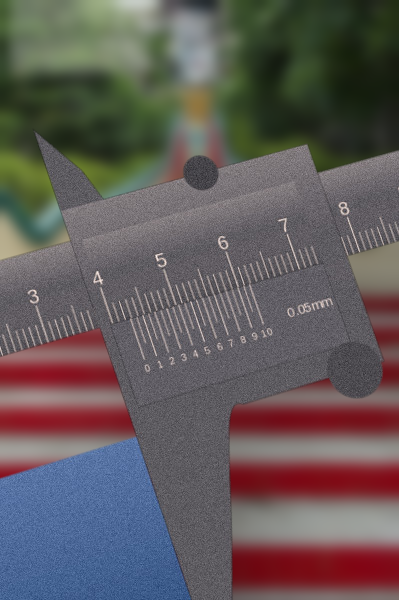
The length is 42.8 mm
